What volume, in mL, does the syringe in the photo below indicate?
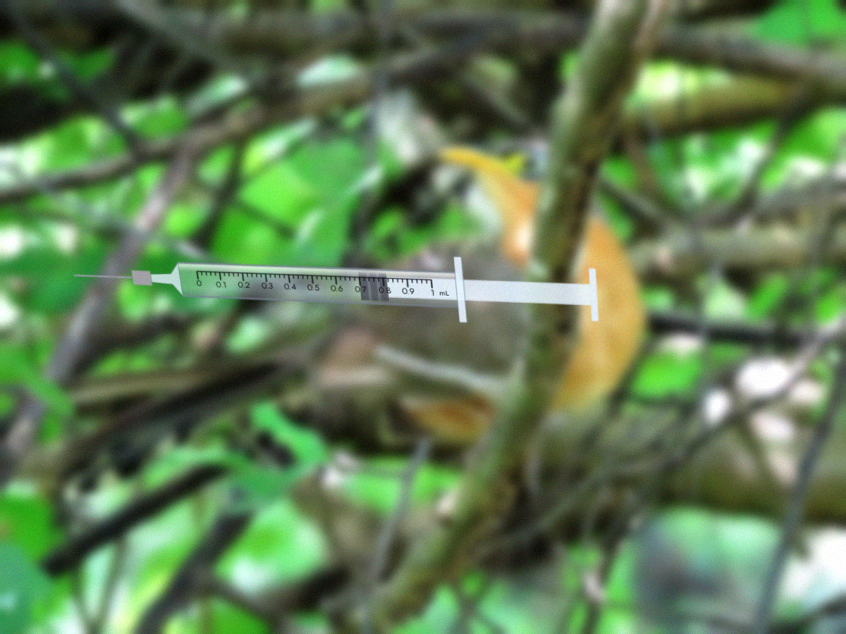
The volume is 0.7 mL
